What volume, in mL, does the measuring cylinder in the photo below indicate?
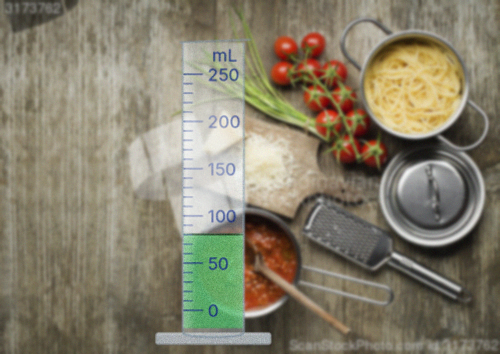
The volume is 80 mL
